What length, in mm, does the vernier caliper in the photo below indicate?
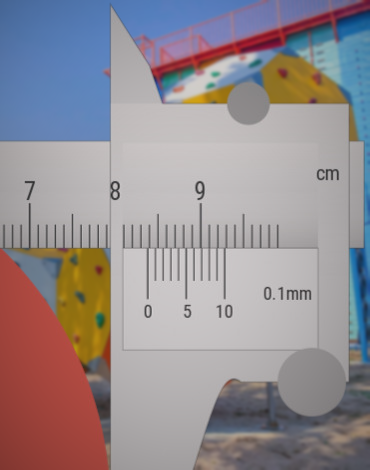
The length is 83.8 mm
